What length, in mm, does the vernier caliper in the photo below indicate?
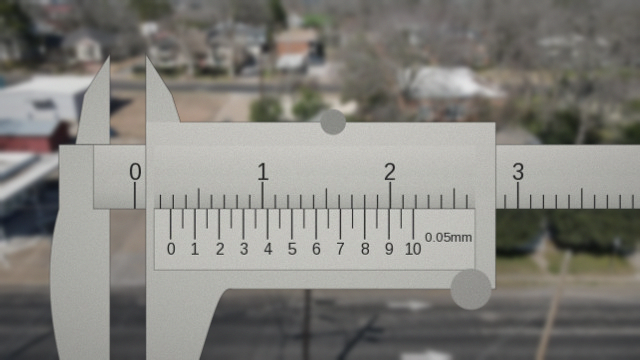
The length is 2.8 mm
